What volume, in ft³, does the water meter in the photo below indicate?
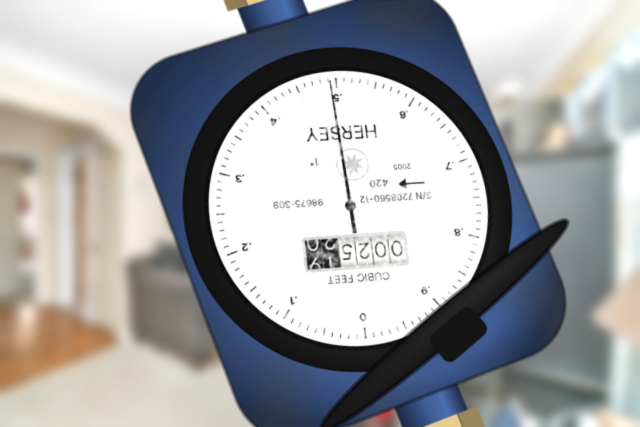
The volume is 2519.49 ft³
